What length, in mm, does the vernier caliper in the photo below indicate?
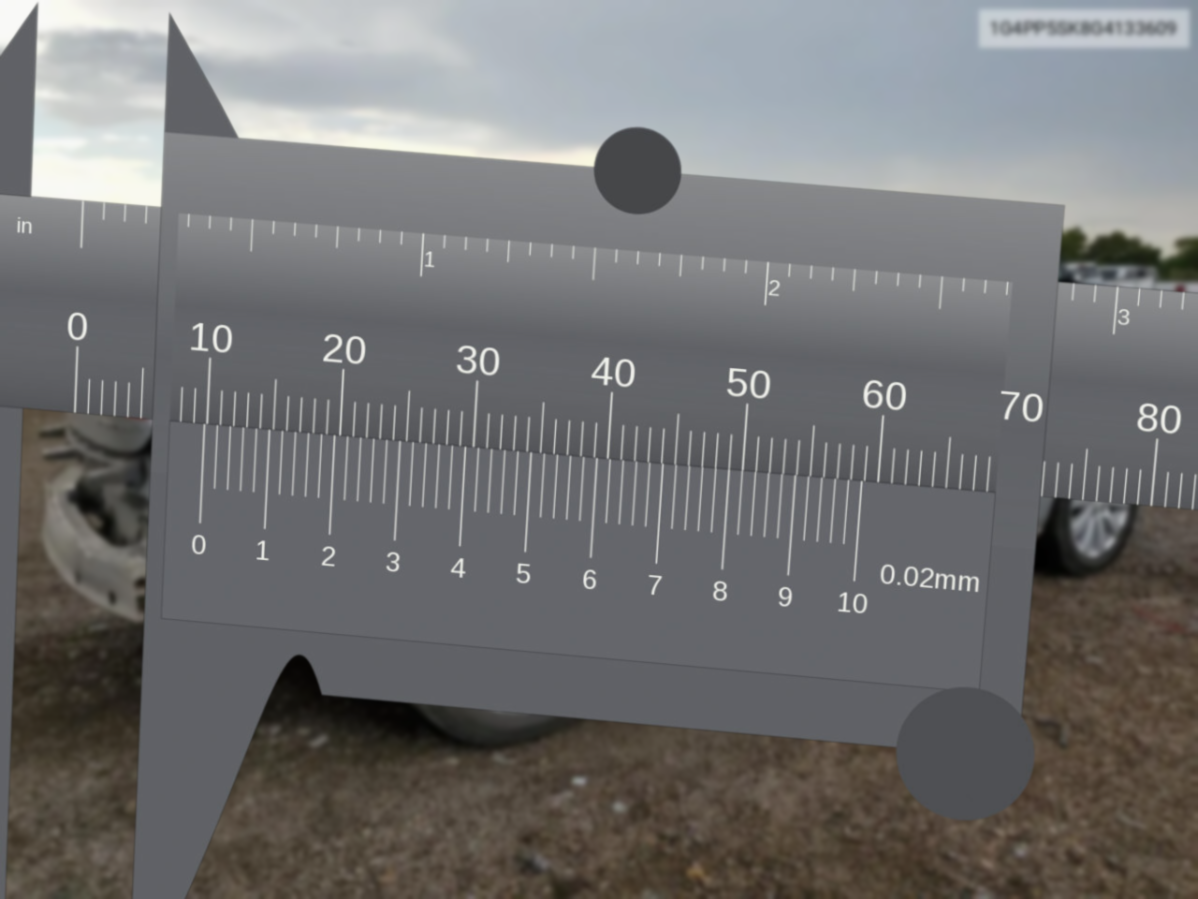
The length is 9.8 mm
